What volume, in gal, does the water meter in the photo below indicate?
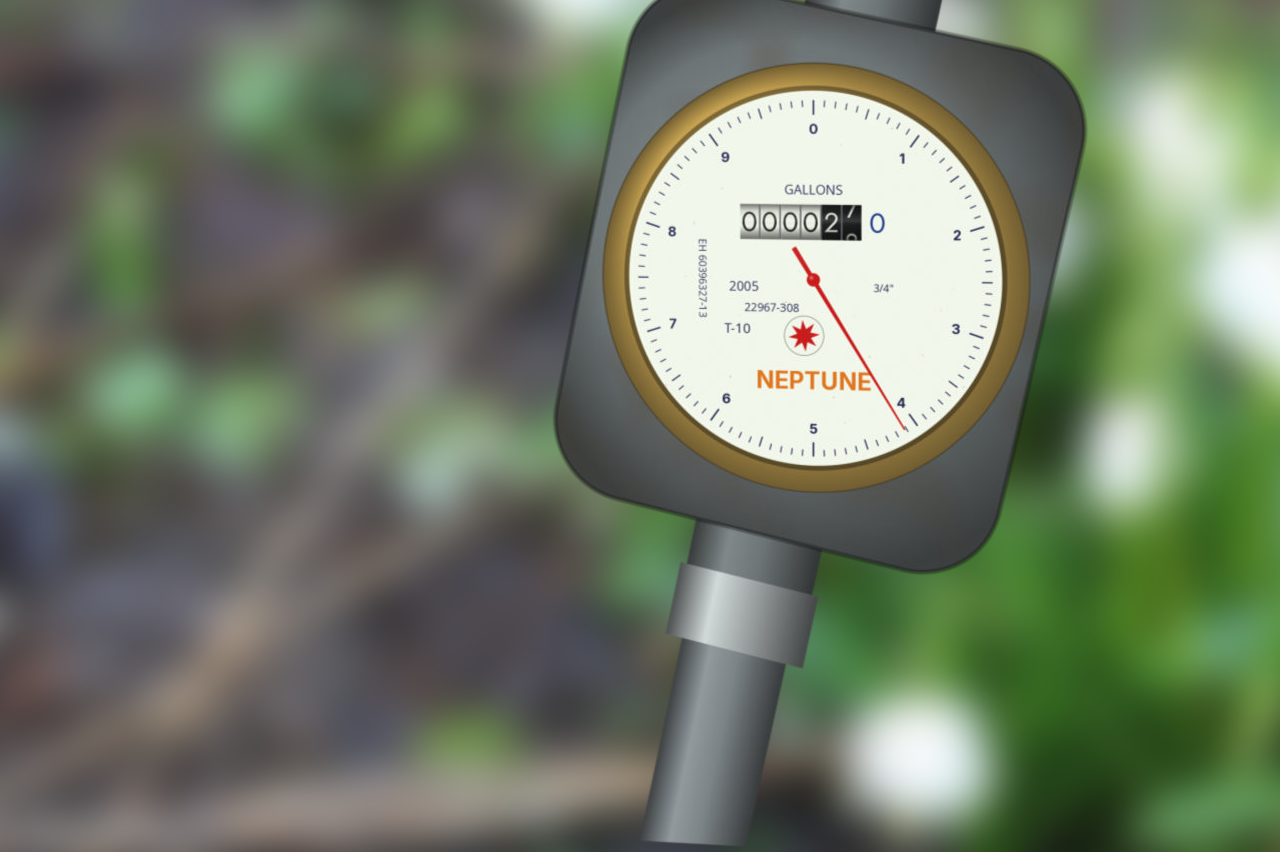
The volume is 274.1 gal
